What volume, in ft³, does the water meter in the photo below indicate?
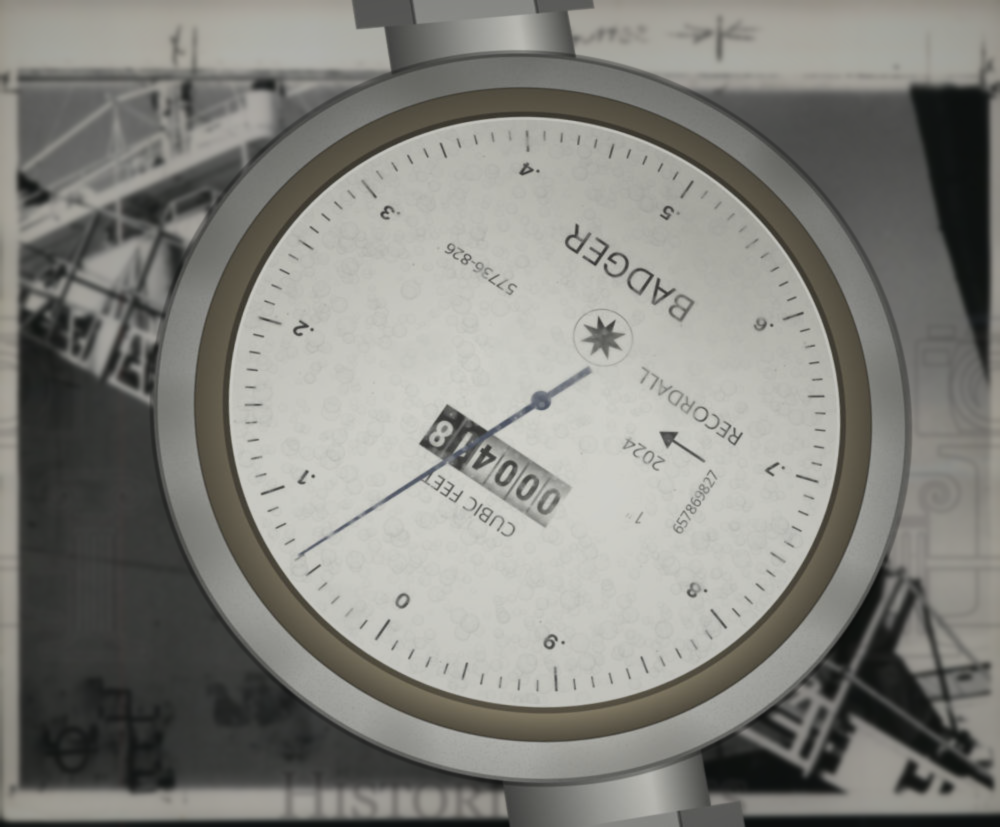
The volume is 418.06 ft³
